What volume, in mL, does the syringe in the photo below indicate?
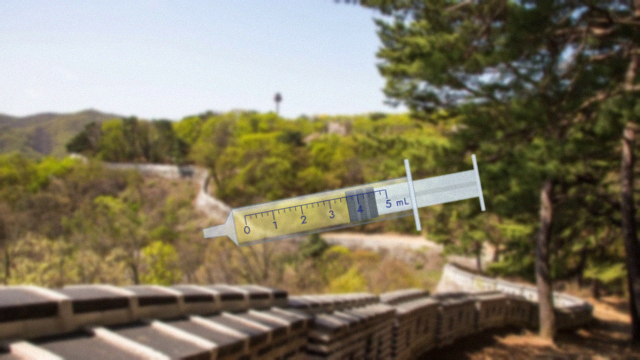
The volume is 3.6 mL
